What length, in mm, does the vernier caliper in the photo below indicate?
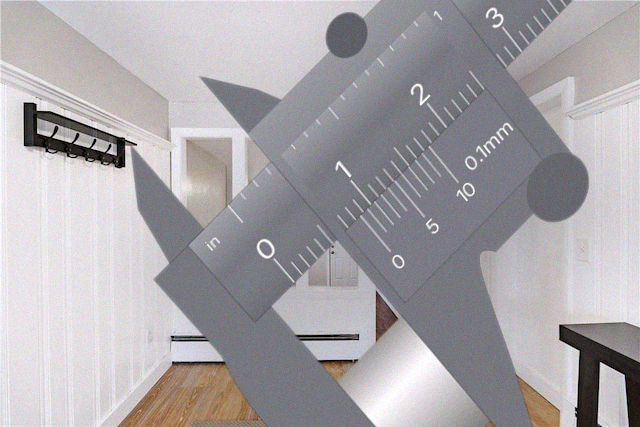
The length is 8.6 mm
